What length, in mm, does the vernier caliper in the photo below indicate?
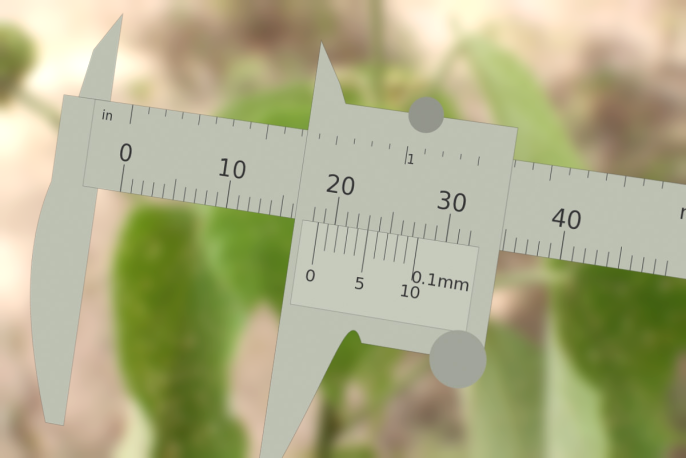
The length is 18.5 mm
